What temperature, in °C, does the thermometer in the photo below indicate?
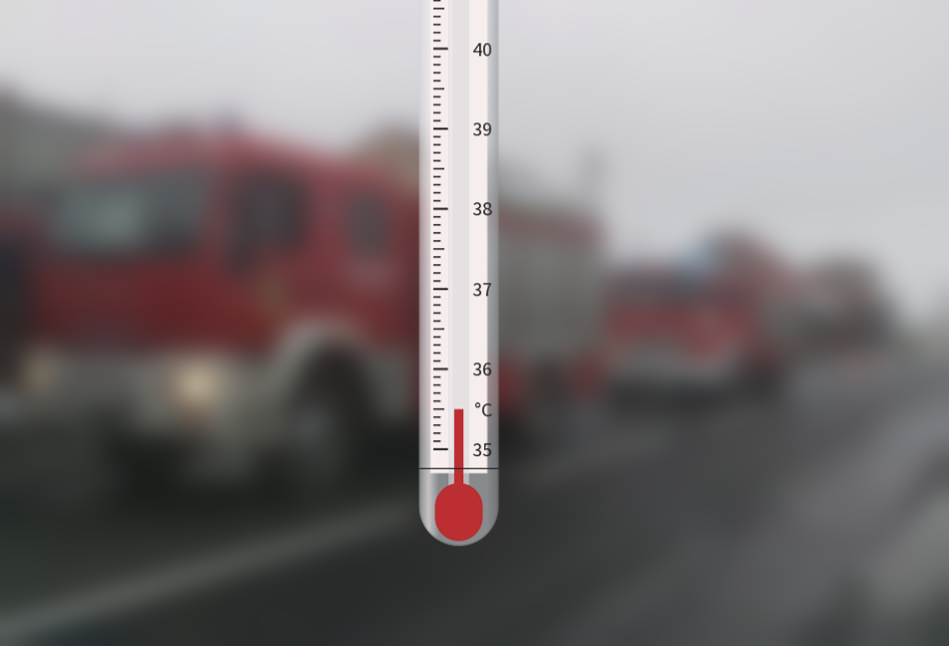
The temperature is 35.5 °C
